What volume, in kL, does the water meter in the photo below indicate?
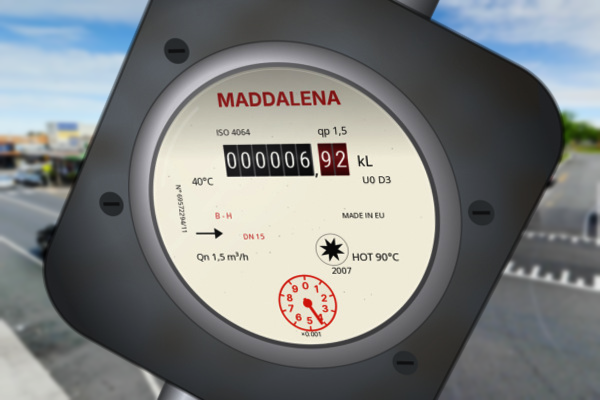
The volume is 6.924 kL
